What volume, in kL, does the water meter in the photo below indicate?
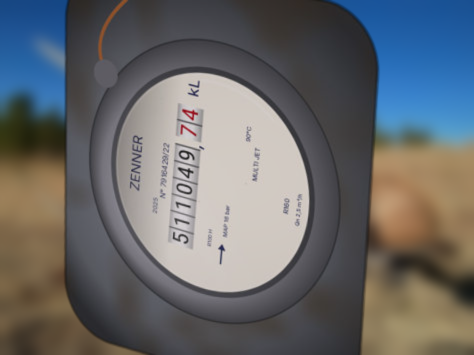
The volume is 511049.74 kL
